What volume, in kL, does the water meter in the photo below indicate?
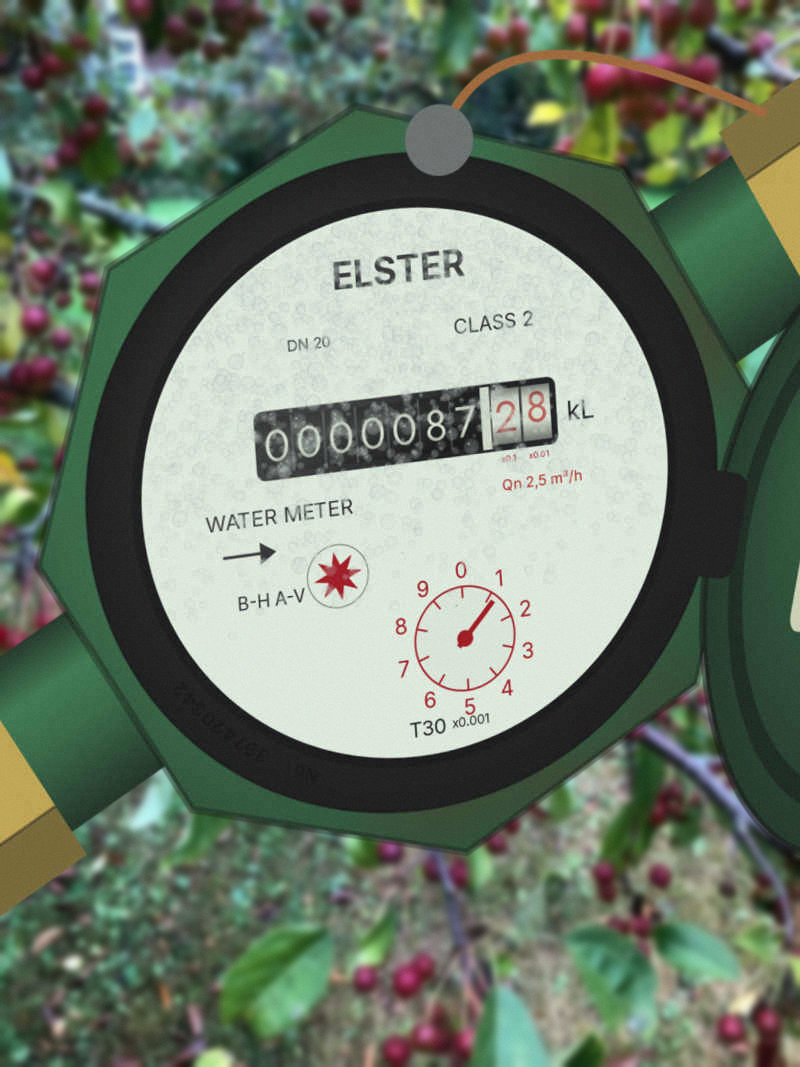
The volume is 87.281 kL
